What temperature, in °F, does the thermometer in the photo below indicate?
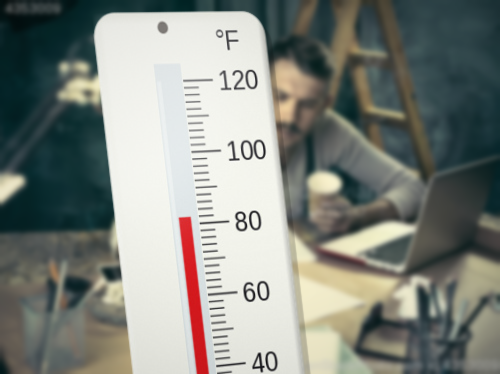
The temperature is 82 °F
